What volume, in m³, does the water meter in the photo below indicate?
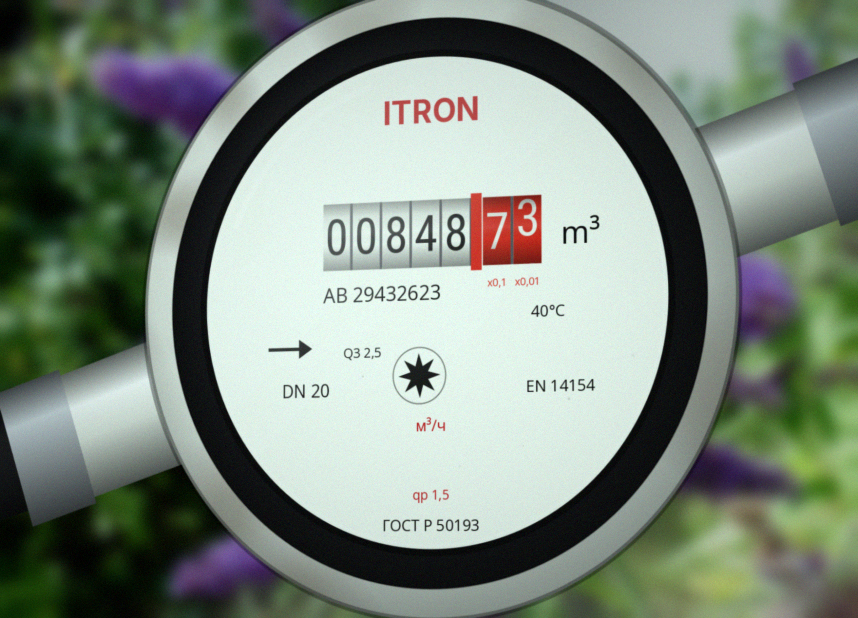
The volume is 848.73 m³
